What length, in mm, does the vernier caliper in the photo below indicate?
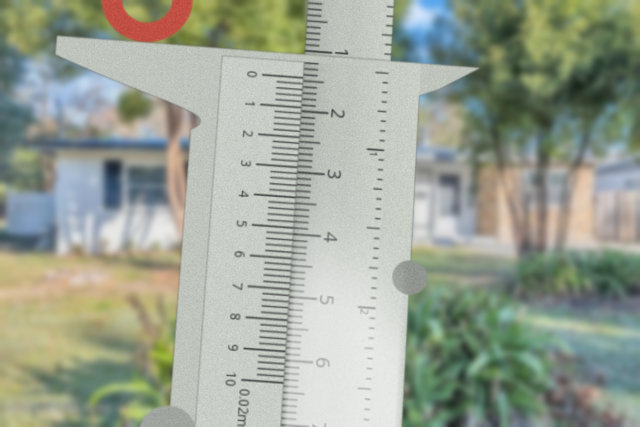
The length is 14.5 mm
